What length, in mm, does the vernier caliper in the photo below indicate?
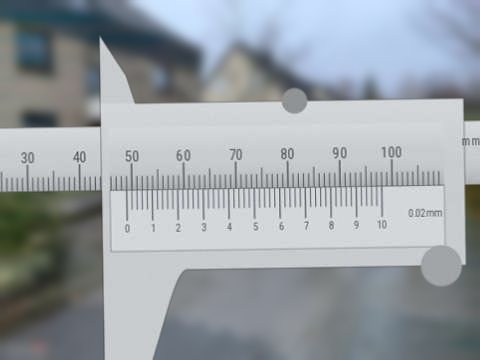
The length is 49.0 mm
